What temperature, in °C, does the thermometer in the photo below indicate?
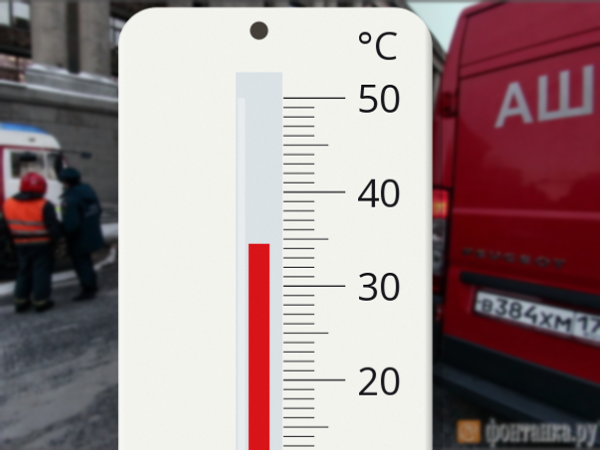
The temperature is 34.5 °C
